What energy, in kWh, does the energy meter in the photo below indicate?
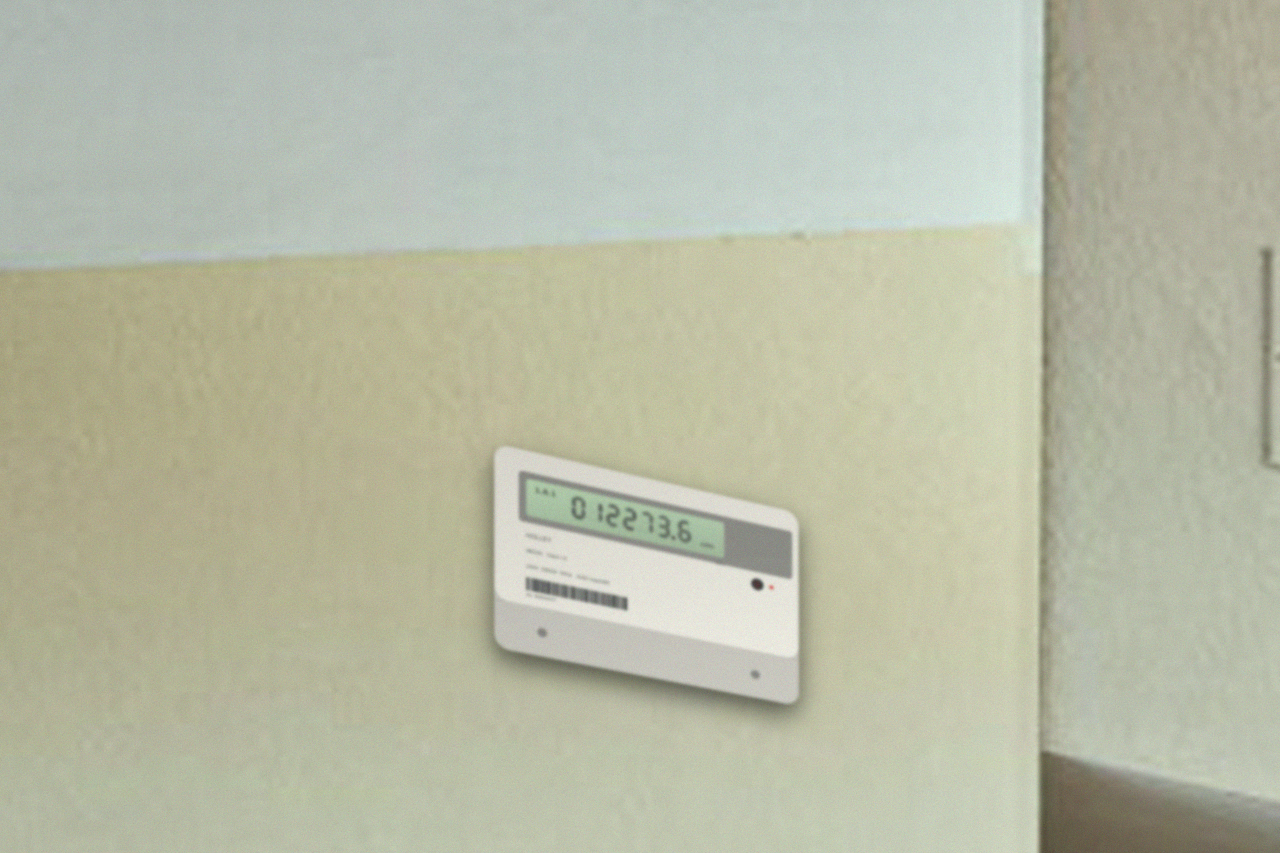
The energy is 12273.6 kWh
